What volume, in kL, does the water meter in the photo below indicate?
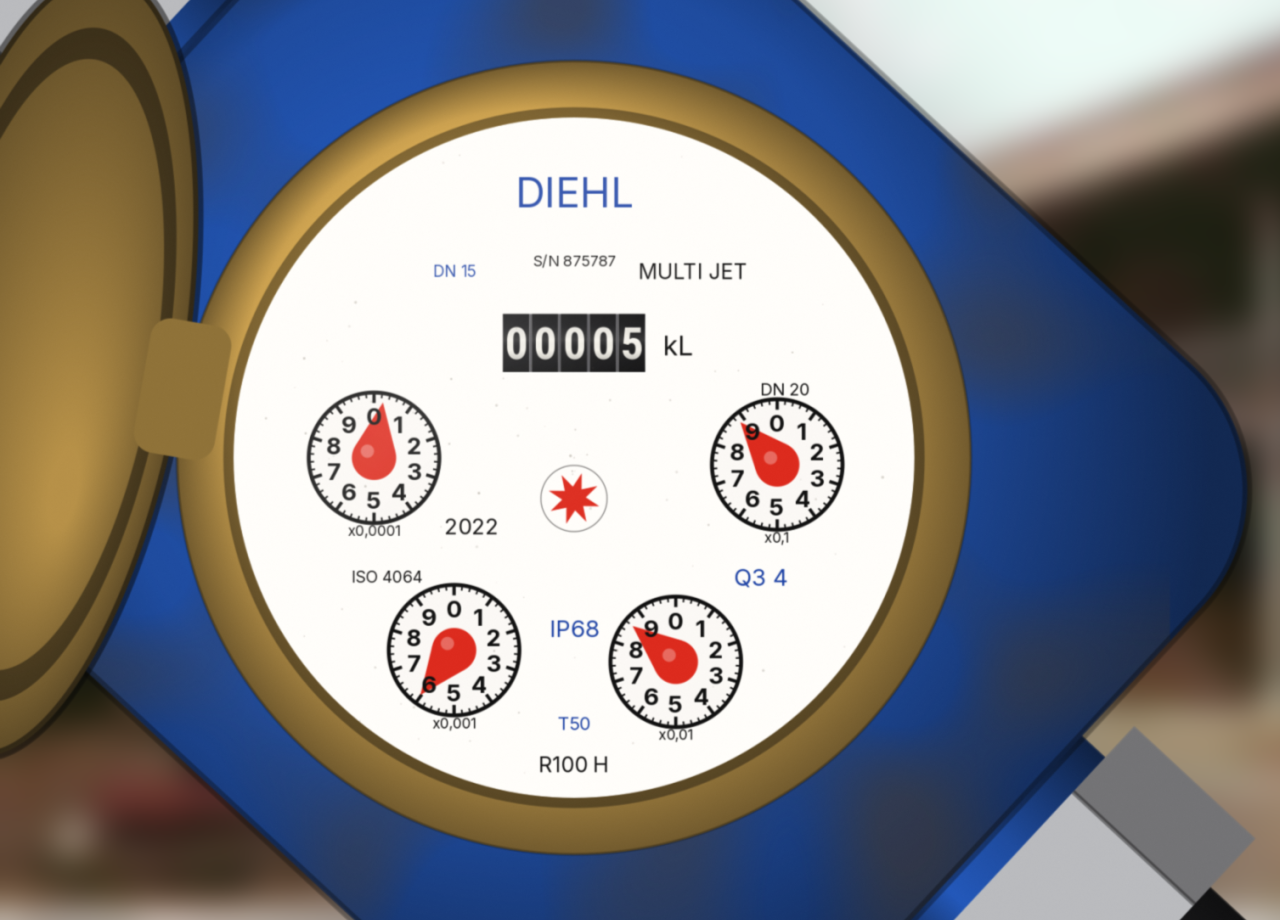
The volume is 5.8860 kL
